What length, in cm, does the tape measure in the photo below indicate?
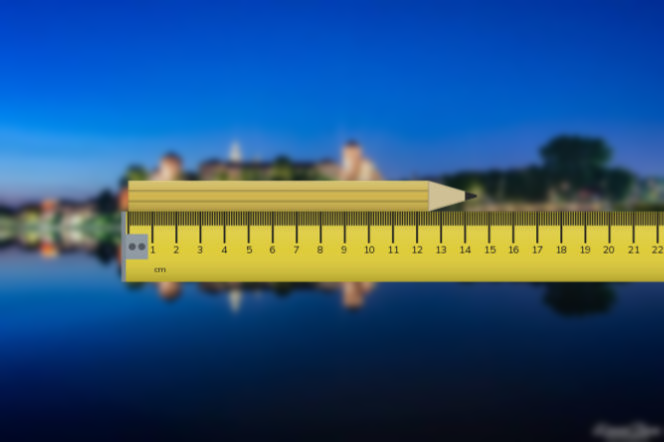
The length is 14.5 cm
